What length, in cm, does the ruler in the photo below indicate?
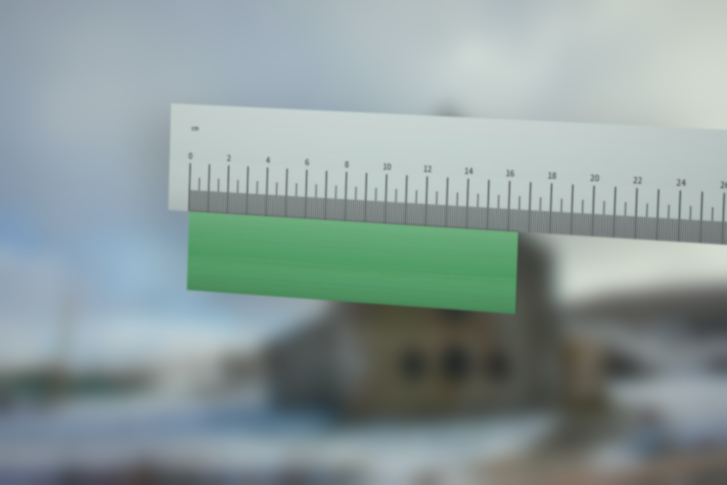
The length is 16.5 cm
